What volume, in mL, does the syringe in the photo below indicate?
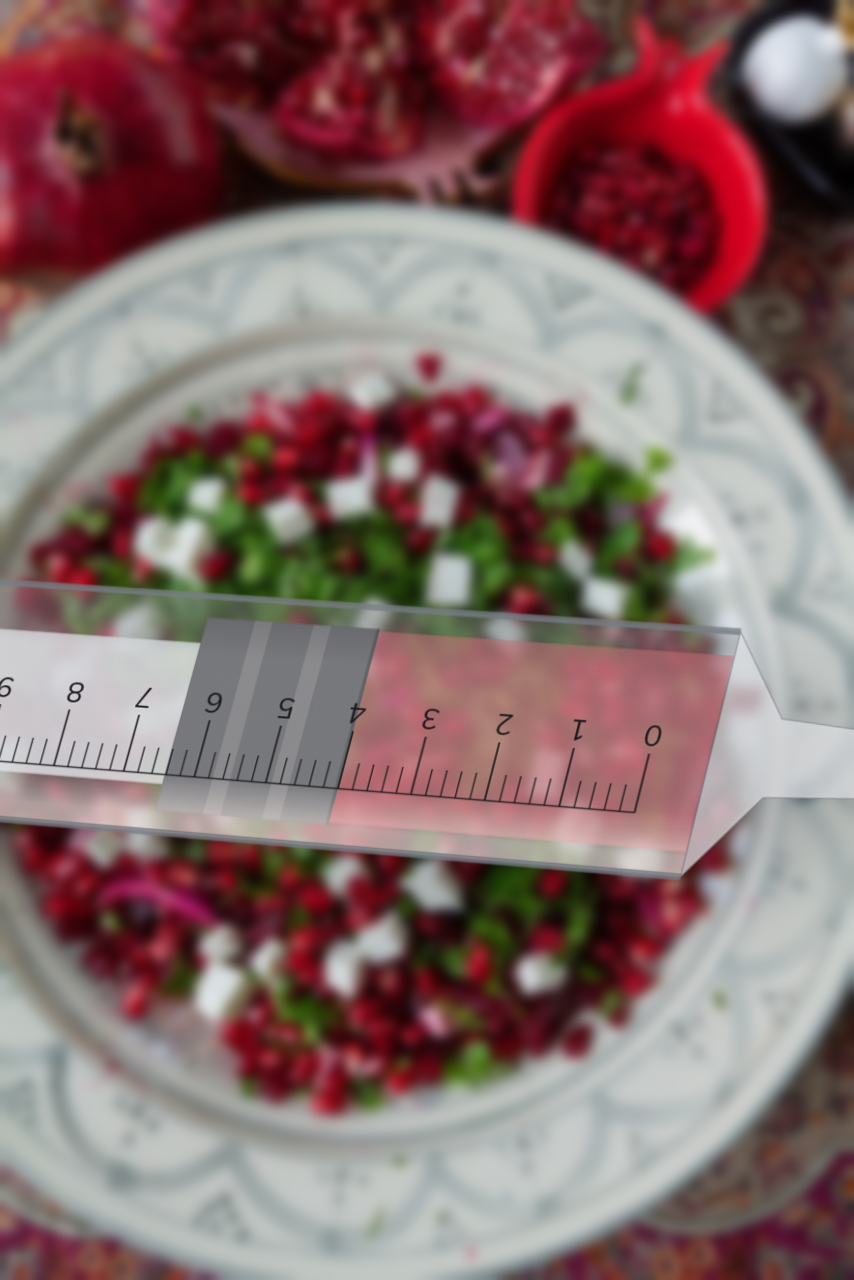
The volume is 4 mL
